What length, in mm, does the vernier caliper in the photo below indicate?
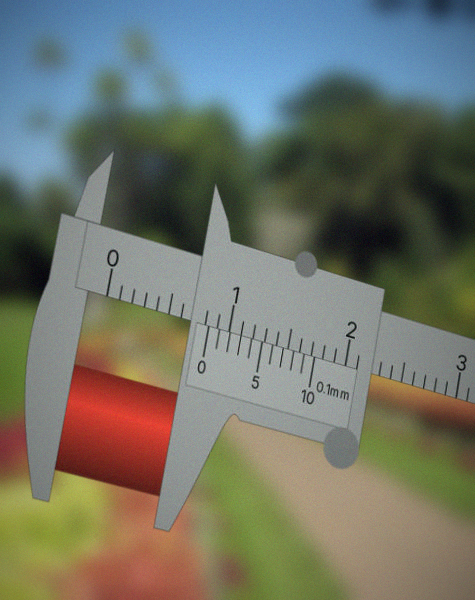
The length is 8.3 mm
